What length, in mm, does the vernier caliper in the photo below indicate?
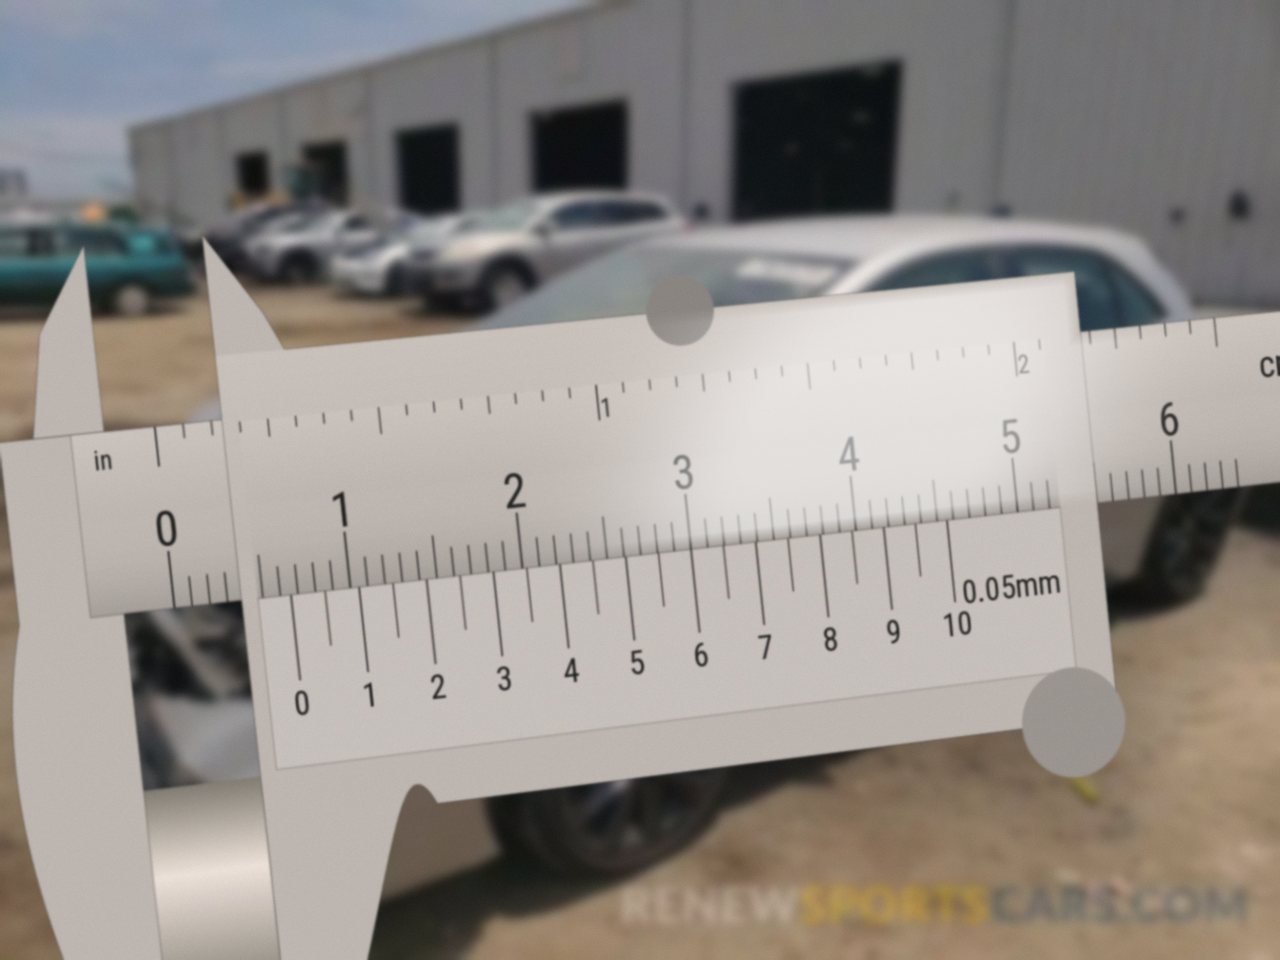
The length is 6.6 mm
